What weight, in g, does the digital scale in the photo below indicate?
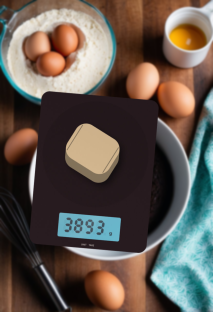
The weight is 3893 g
